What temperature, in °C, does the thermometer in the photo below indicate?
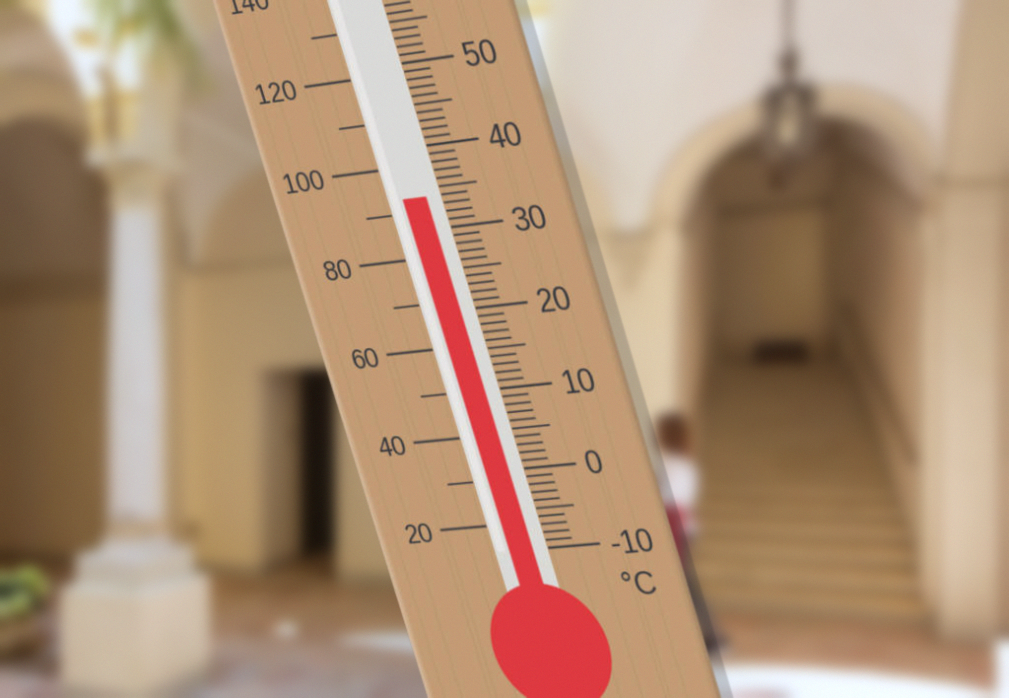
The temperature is 34 °C
